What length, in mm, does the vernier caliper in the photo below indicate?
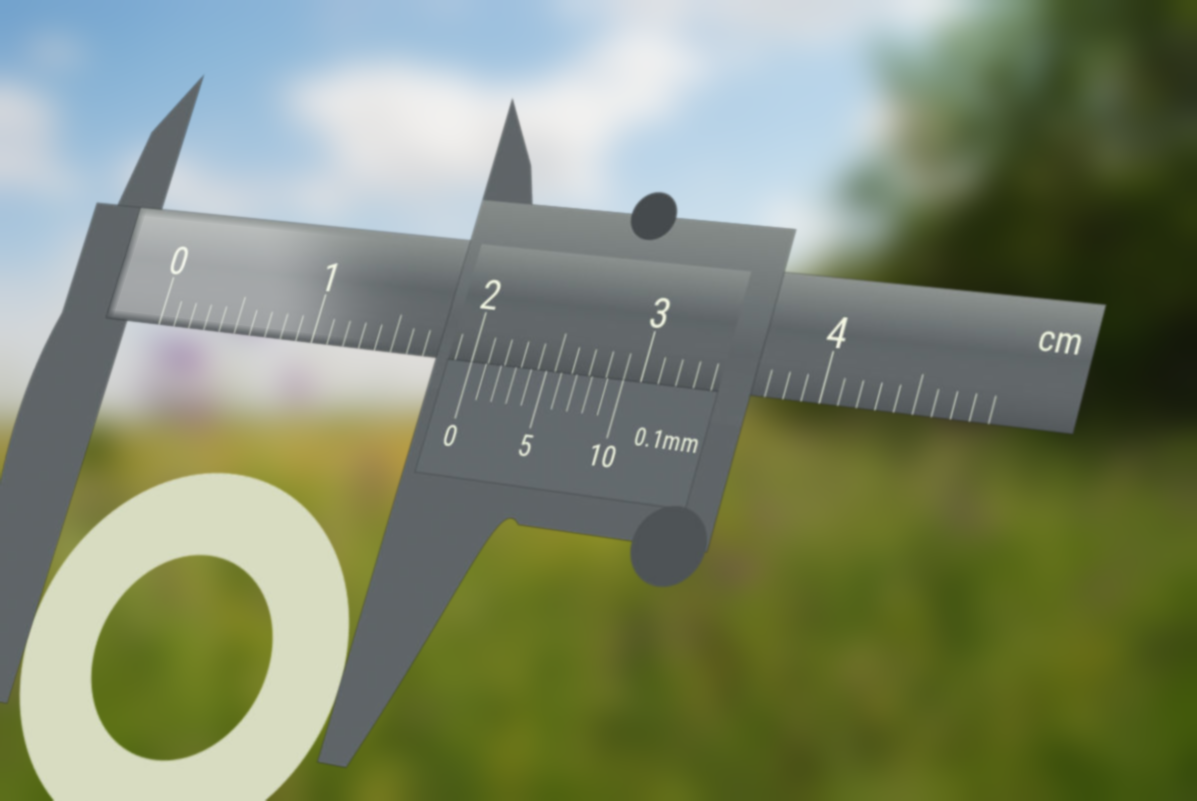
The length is 20.0 mm
